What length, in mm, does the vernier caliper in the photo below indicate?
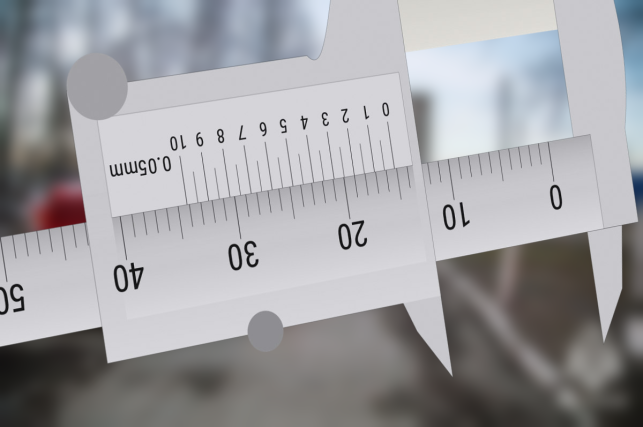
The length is 15.2 mm
